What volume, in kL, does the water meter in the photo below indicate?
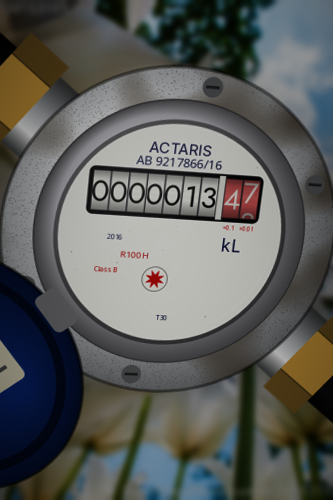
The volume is 13.47 kL
